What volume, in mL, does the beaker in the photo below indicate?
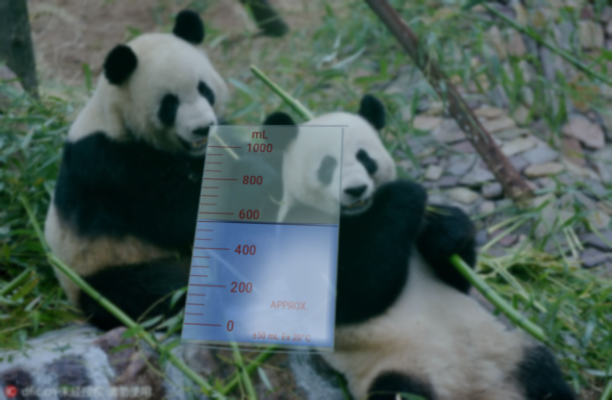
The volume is 550 mL
